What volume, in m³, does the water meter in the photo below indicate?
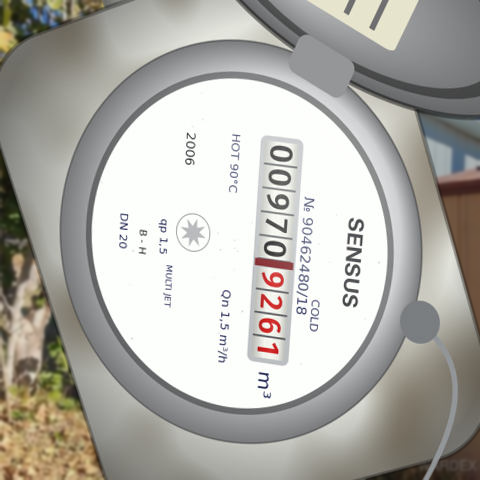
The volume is 970.9261 m³
